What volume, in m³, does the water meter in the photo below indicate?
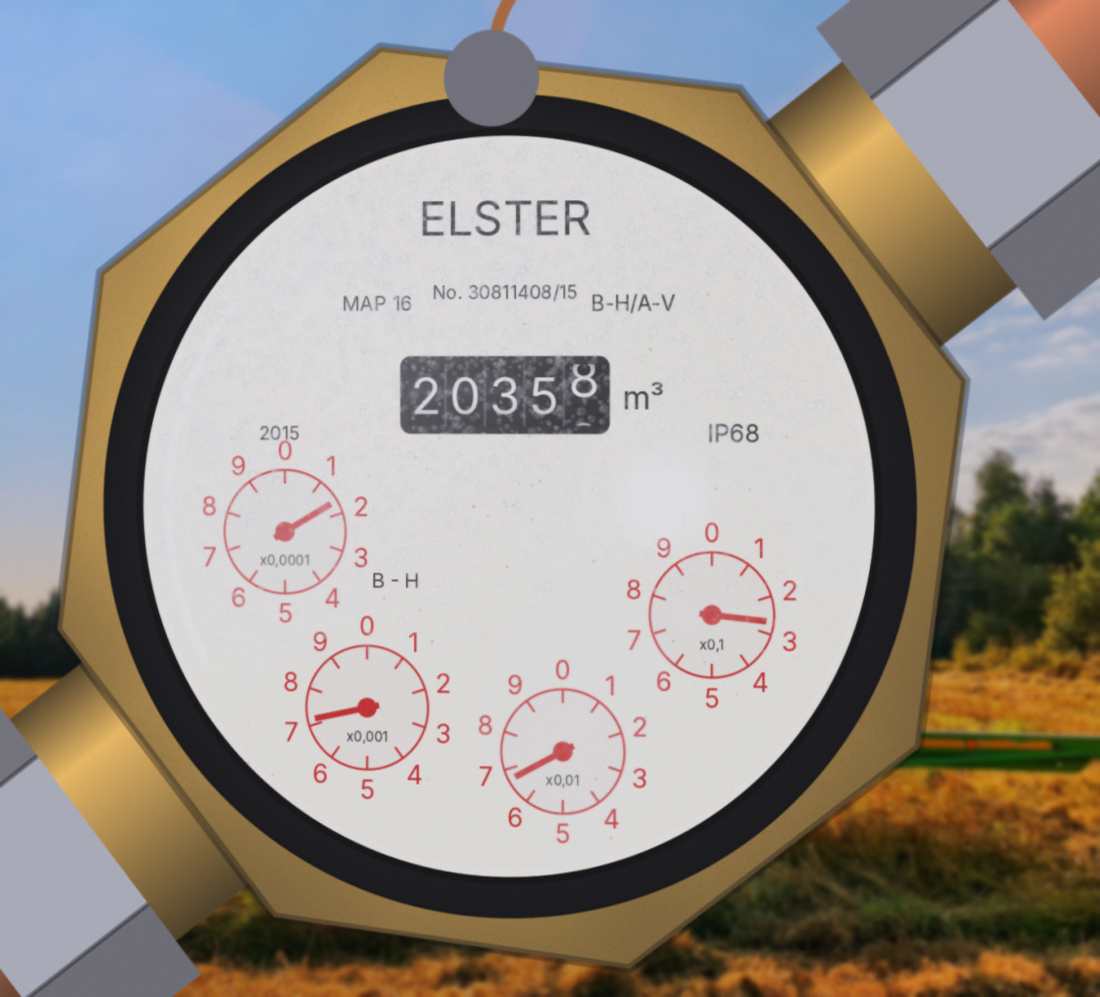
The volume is 20358.2671 m³
